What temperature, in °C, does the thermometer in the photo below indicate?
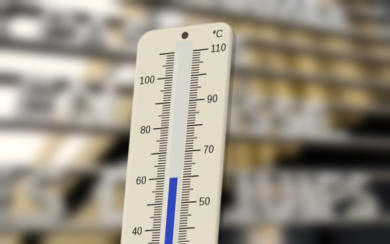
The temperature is 60 °C
